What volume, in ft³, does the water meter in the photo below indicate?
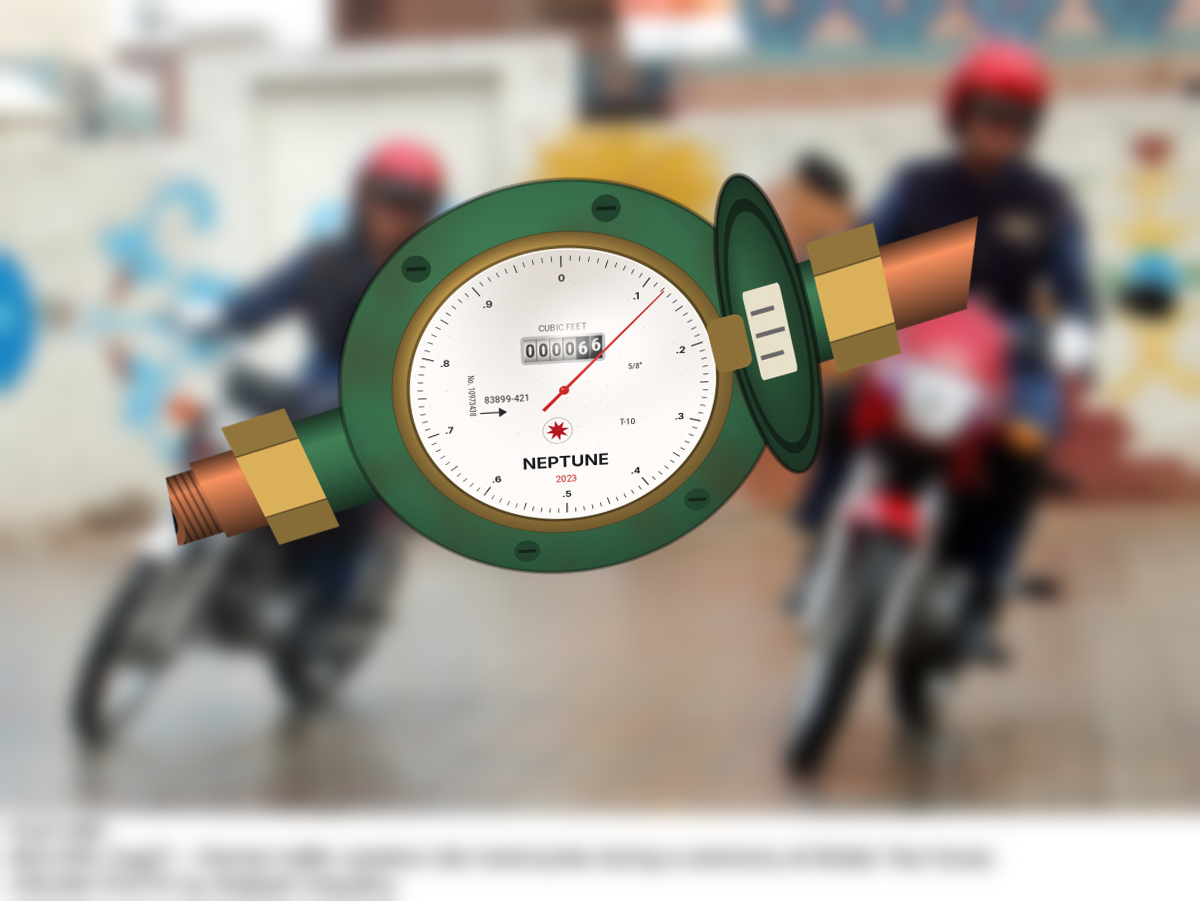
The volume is 66.12 ft³
